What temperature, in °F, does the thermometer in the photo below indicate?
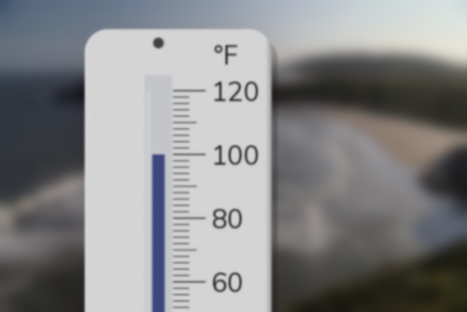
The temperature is 100 °F
